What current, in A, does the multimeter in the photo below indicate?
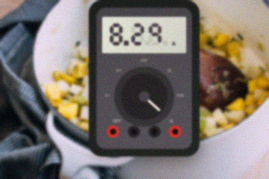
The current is 8.29 A
